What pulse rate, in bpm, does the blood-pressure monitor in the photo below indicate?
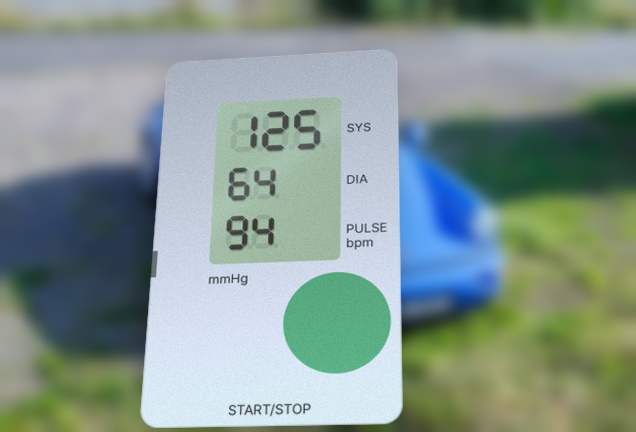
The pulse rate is 94 bpm
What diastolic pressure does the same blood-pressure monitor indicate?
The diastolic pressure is 64 mmHg
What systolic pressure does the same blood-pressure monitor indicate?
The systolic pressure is 125 mmHg
